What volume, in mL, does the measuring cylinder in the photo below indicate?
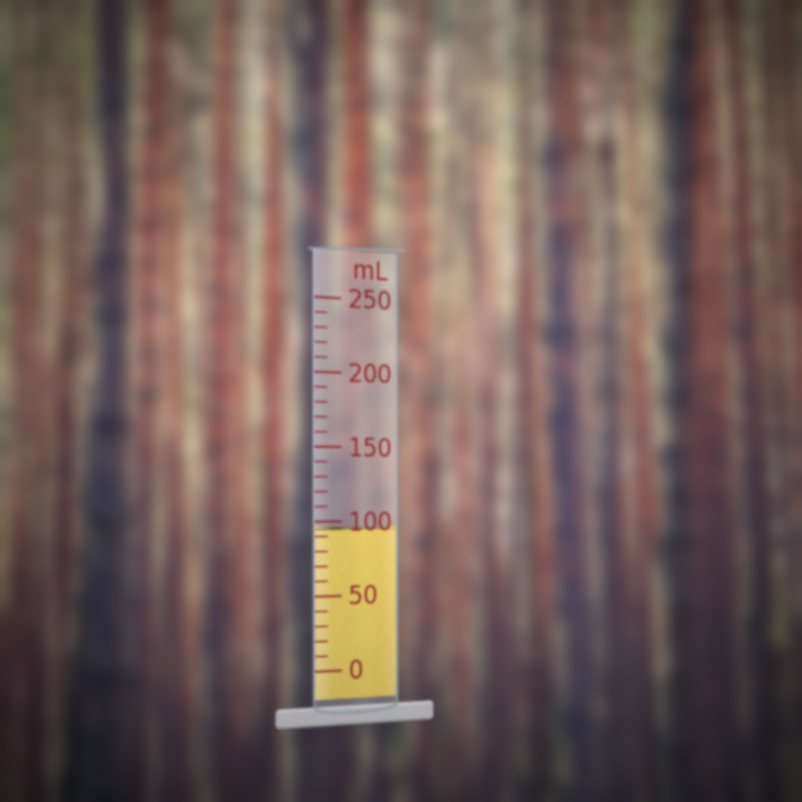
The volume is 95 mL
